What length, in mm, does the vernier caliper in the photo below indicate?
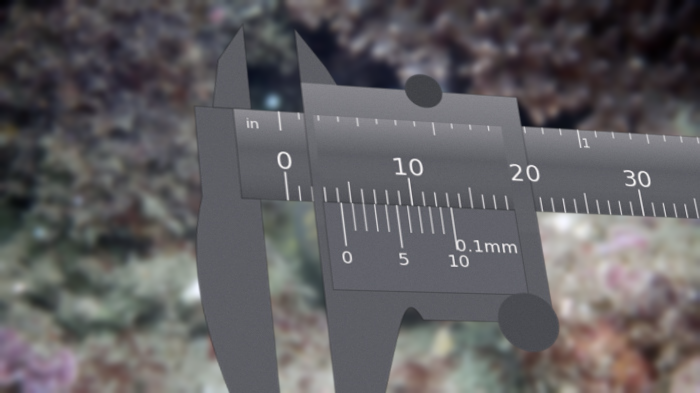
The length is 4.2 mm
